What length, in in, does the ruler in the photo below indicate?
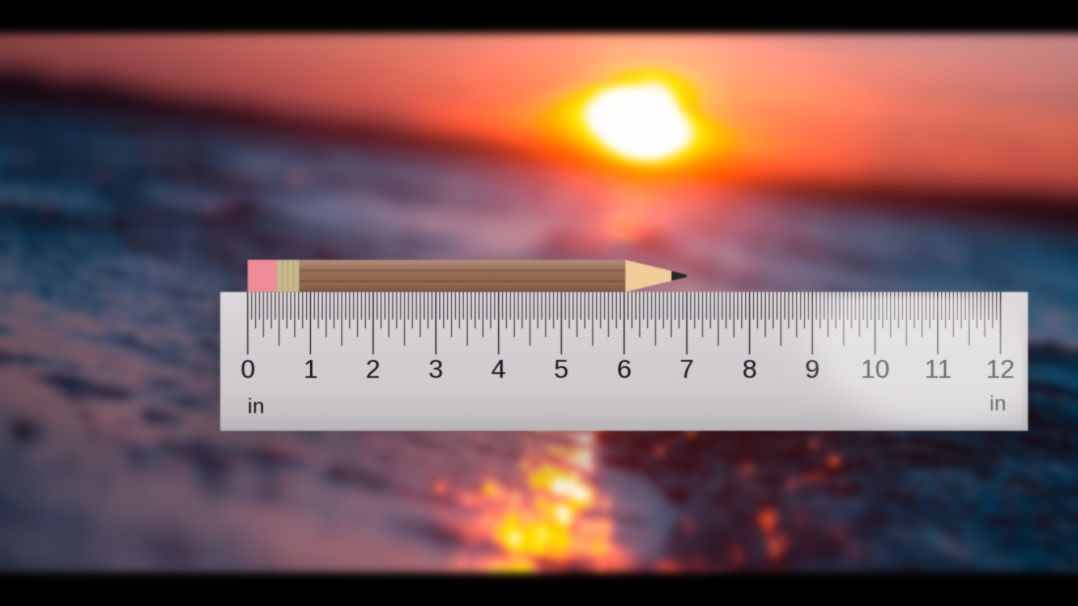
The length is 7 in
